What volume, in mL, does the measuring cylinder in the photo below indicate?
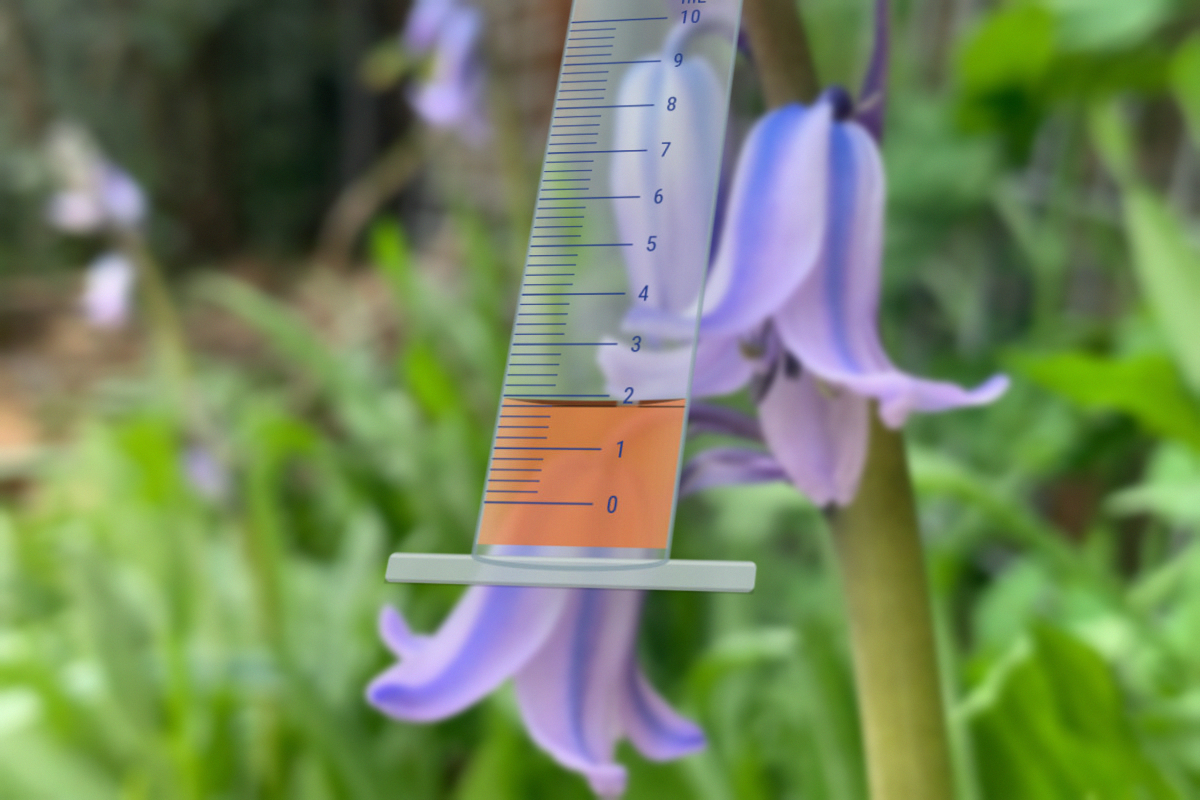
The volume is 1.8 mL
